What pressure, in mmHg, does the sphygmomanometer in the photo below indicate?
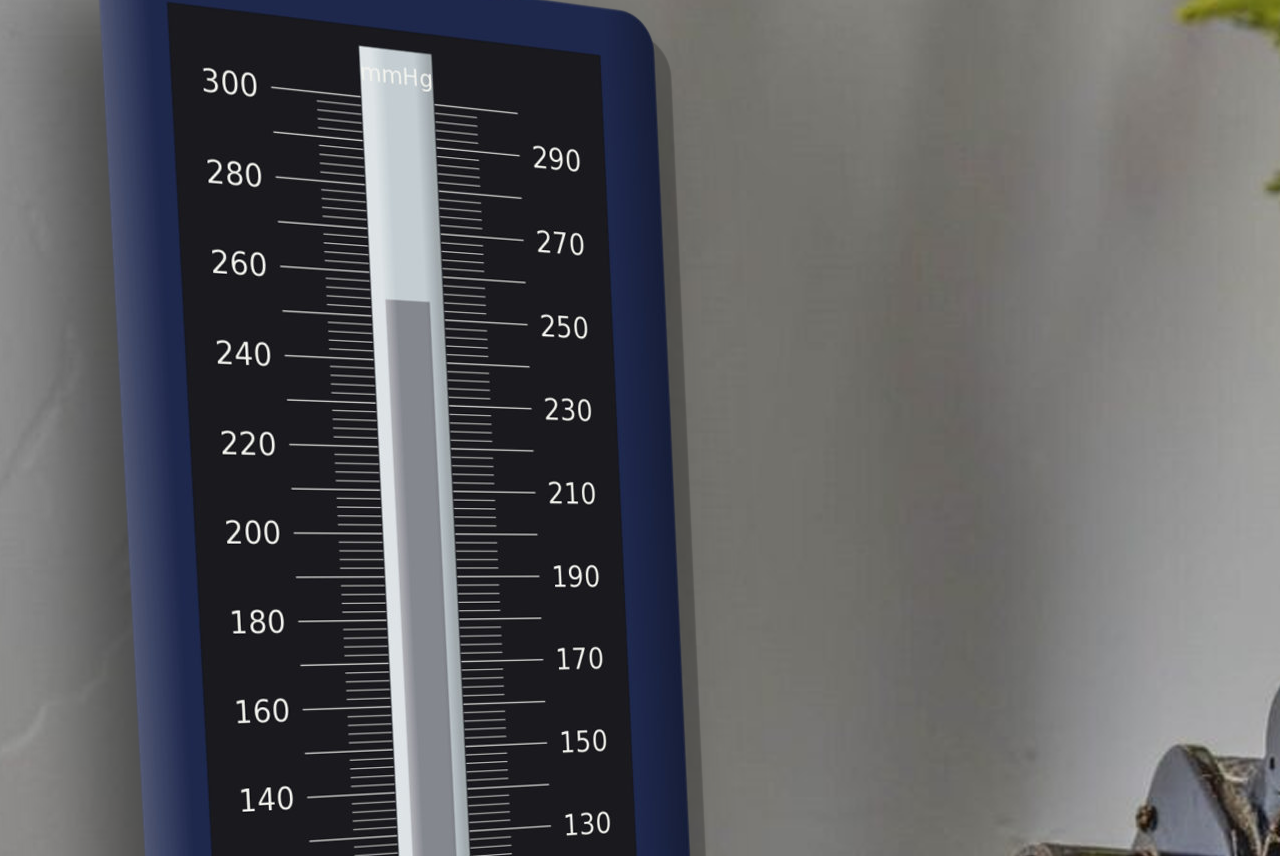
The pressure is 254 mmHg
